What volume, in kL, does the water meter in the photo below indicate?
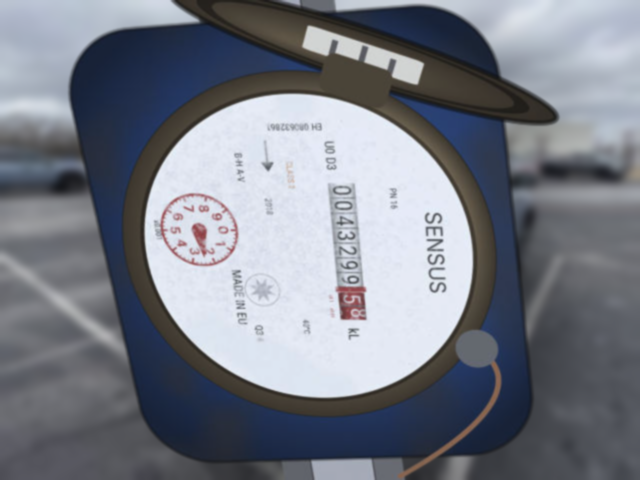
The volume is 43299.582 kL
